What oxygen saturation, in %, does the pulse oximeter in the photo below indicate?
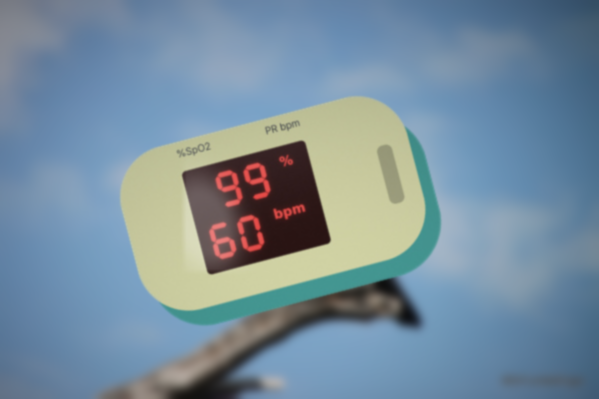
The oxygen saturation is 99 %
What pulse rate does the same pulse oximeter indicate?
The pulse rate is 60 bpm
